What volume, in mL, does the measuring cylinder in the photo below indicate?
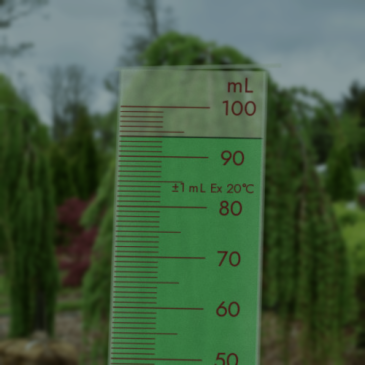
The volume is 94 mL
